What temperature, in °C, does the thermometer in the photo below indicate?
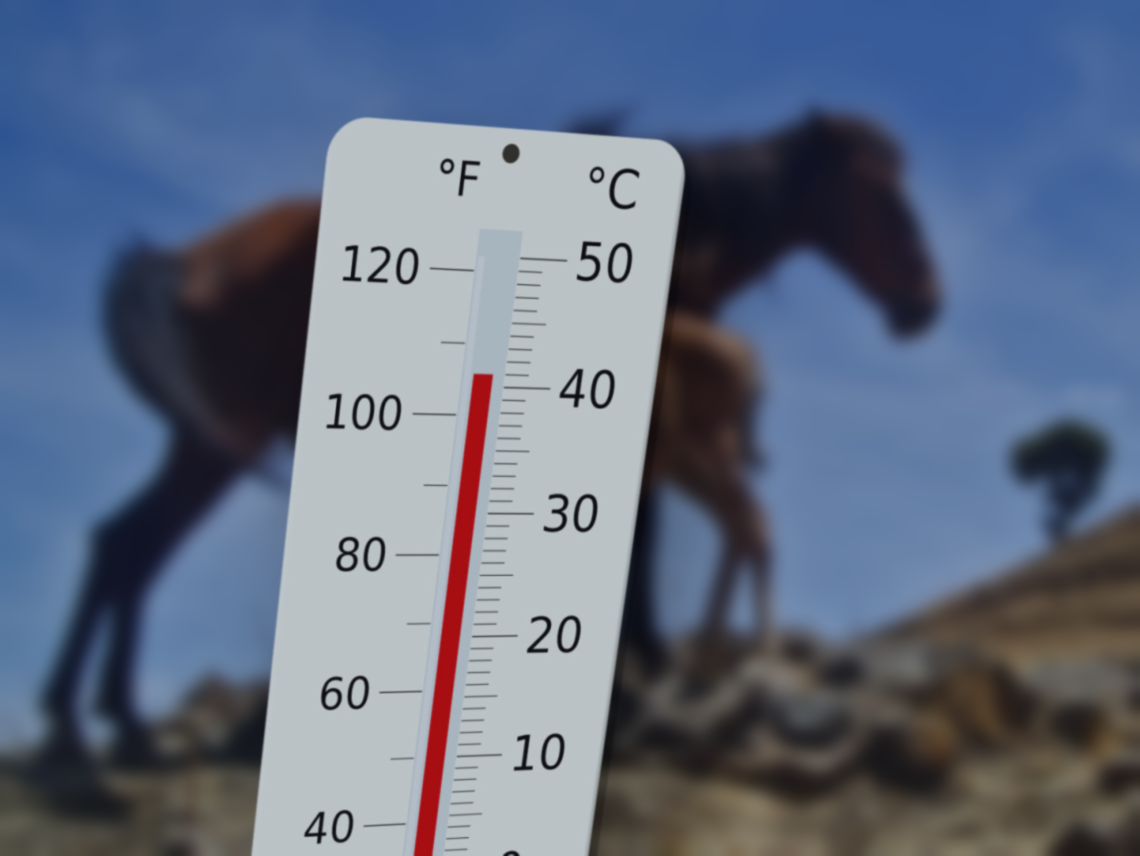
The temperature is 41 °C
